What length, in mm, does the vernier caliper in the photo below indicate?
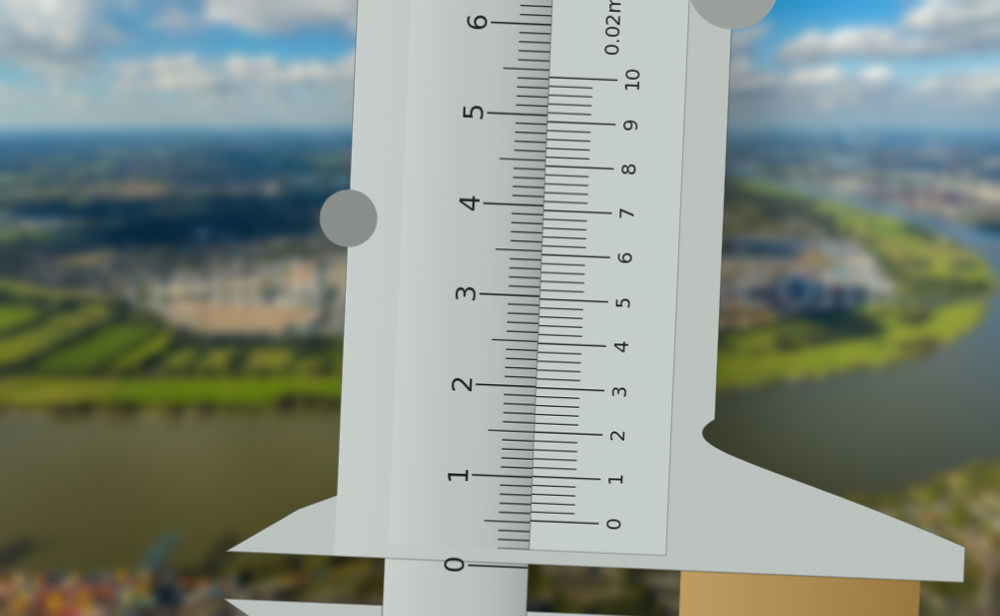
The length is 5.2 mm
